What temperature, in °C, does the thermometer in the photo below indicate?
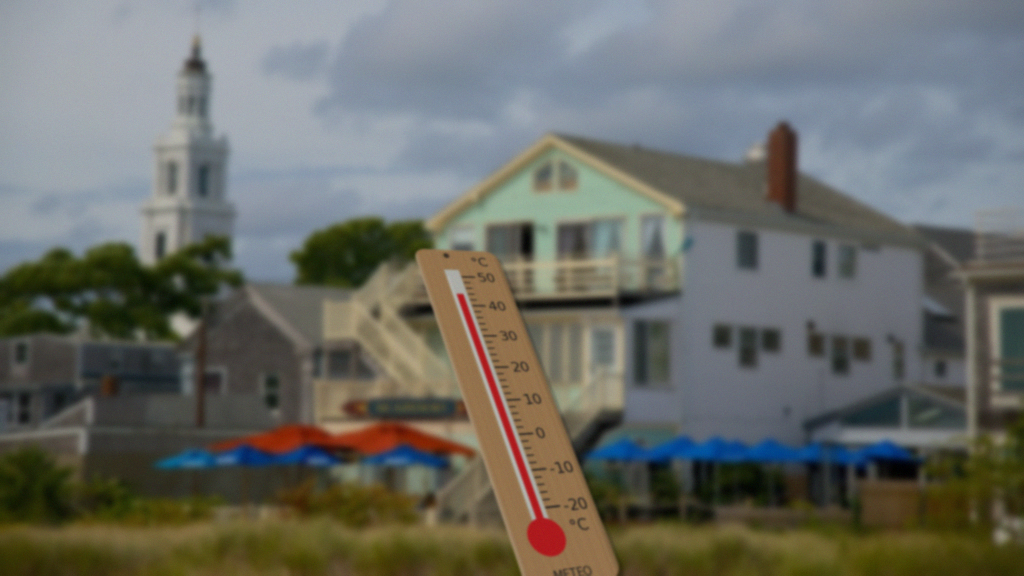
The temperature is 44 °C
